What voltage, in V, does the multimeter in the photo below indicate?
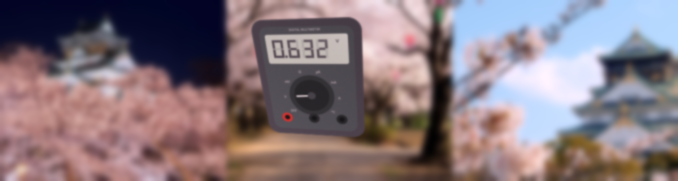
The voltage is 0.632 V
